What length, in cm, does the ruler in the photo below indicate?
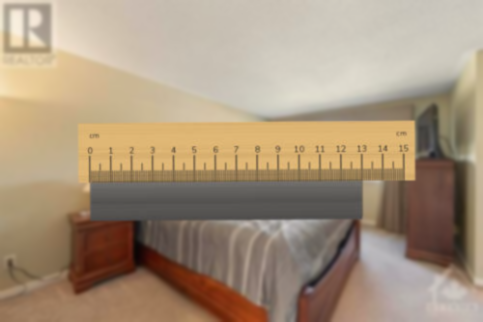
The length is 13 cm
